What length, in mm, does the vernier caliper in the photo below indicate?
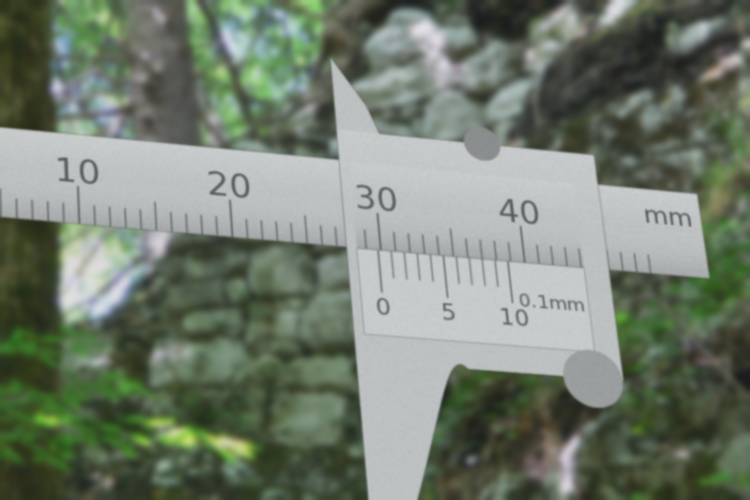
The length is 29.8 mm
